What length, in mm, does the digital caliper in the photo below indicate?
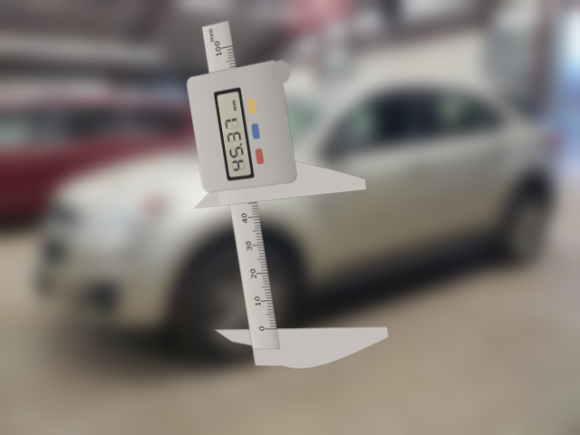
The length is 45.37 mm
